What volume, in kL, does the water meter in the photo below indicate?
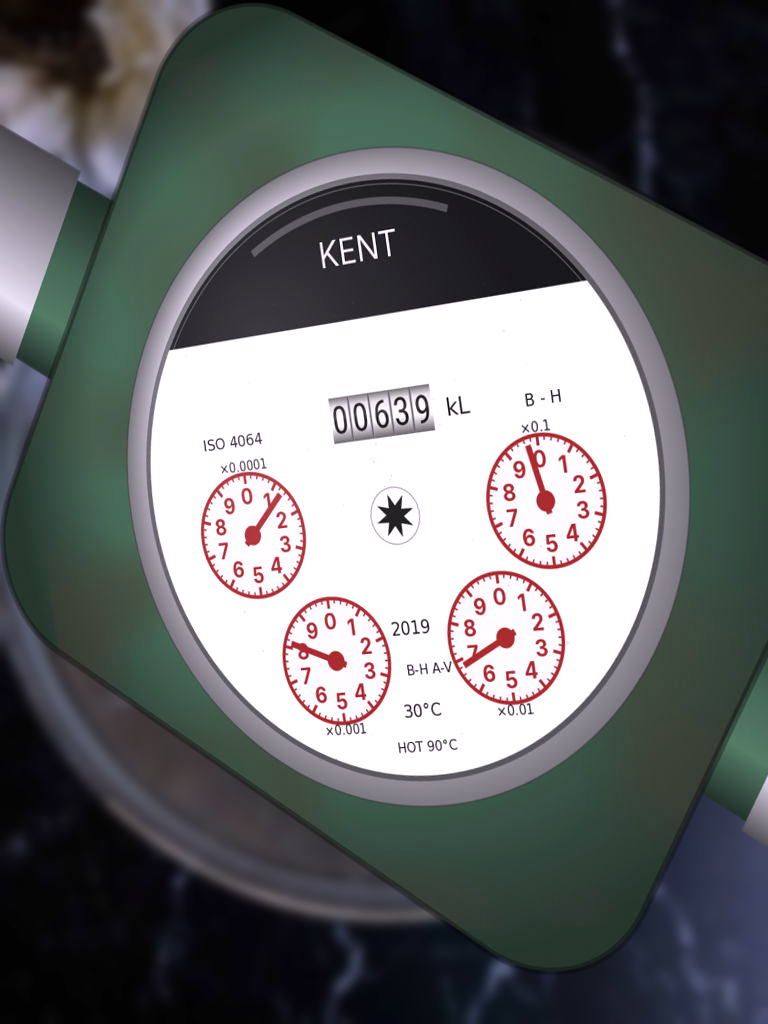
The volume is 638.9681 kL
